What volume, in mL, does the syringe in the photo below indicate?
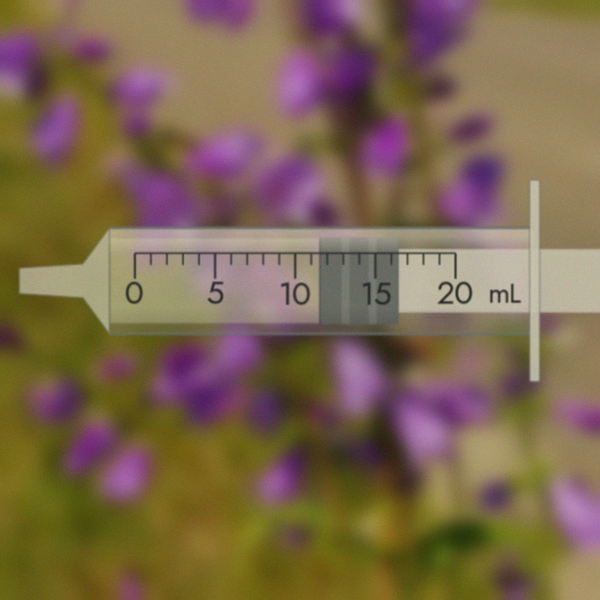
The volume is 11.5 mL
